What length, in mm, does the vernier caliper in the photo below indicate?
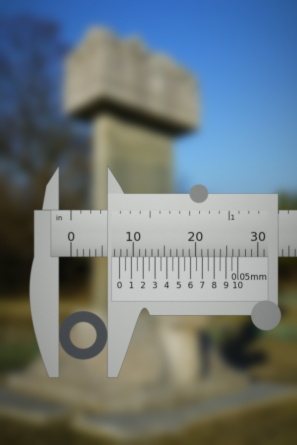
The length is 7.8 mm
